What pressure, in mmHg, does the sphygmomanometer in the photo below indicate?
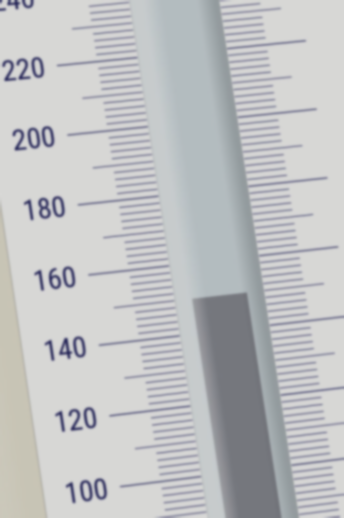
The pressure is 150 mmHg
